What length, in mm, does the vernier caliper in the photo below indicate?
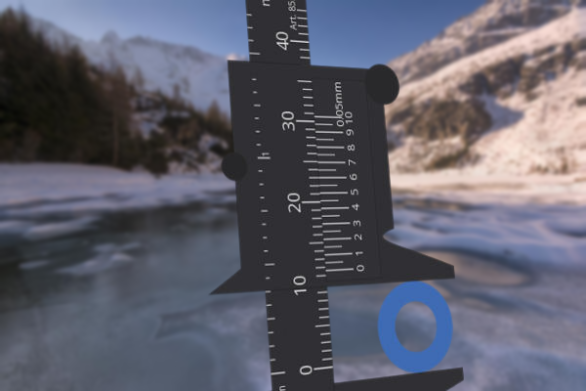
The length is 11.6 mm
